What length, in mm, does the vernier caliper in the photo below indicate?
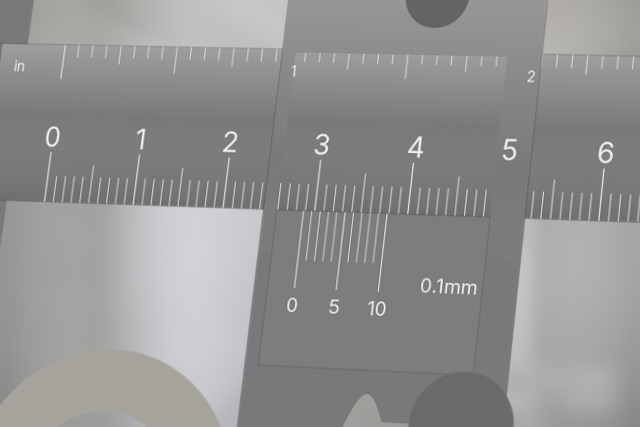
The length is 28.8 mm
